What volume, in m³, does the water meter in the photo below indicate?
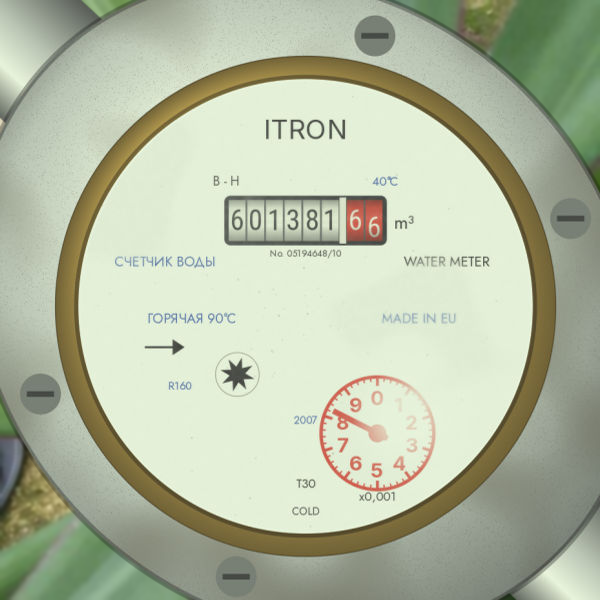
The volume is 601381.658 m³
